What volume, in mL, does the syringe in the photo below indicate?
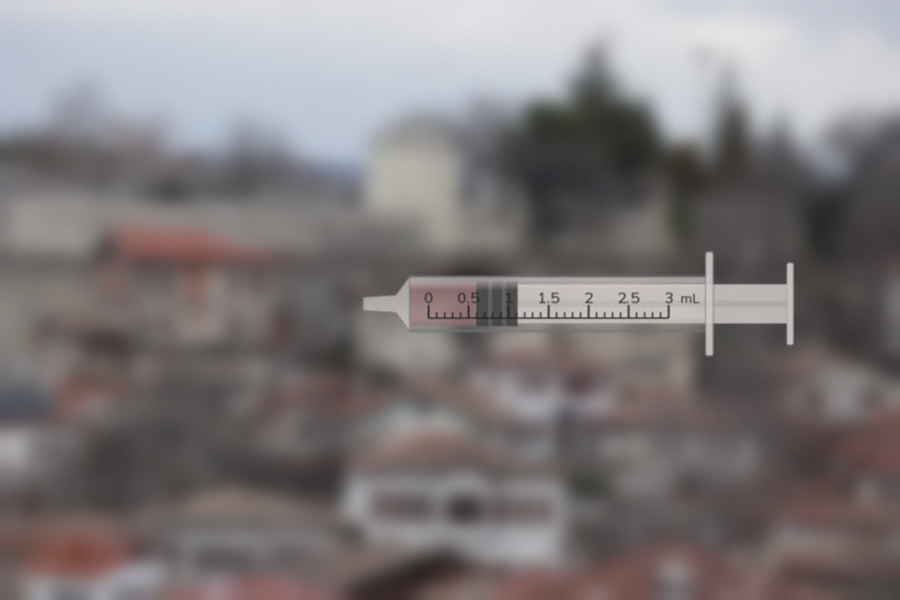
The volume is 0.6 mL
